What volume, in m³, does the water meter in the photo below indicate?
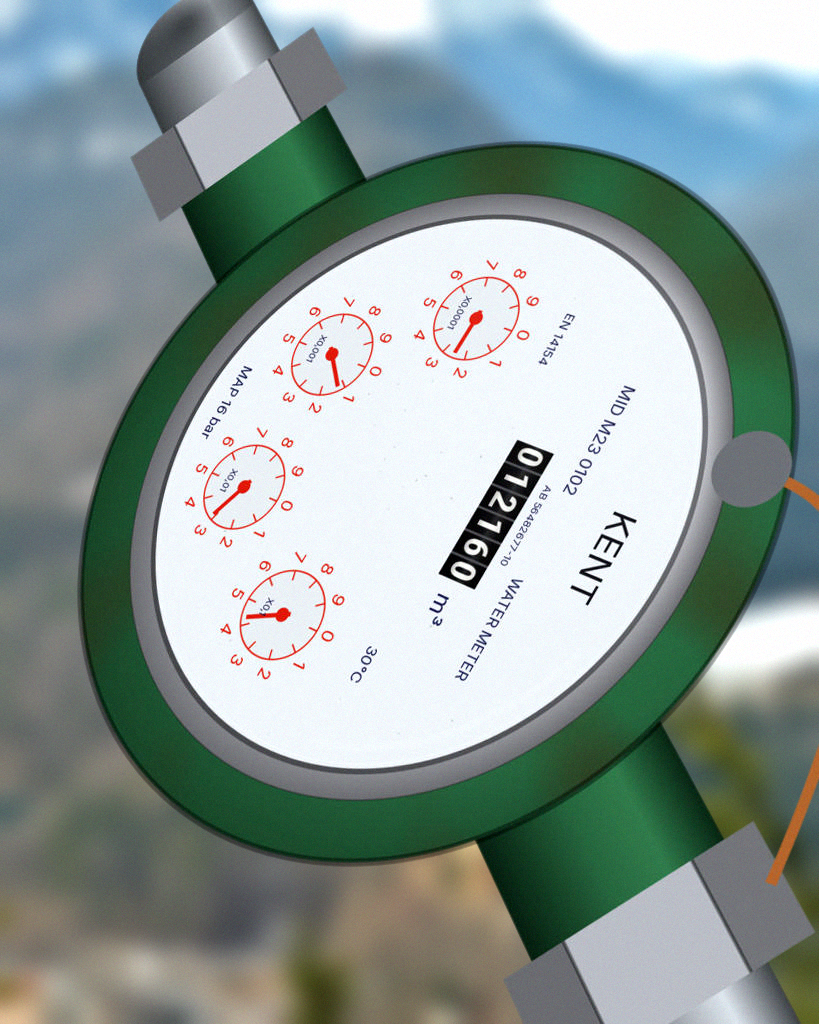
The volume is 12160.4312 m³
